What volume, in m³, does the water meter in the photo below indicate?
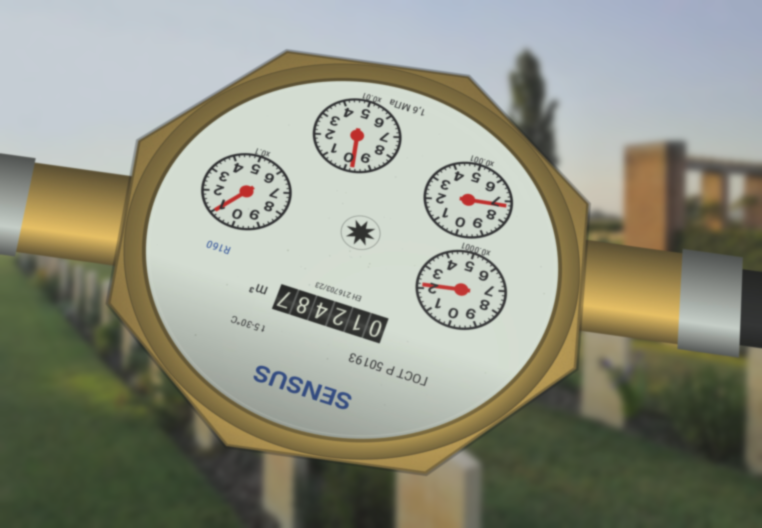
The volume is 12487.0972 m³
